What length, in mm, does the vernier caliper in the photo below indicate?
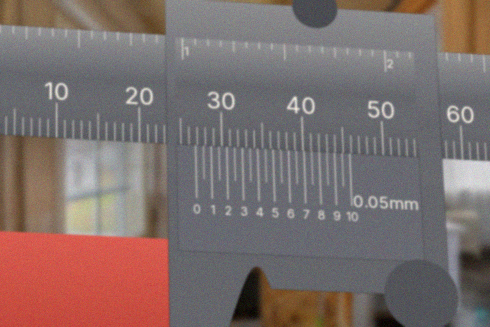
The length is 26.8 mm
